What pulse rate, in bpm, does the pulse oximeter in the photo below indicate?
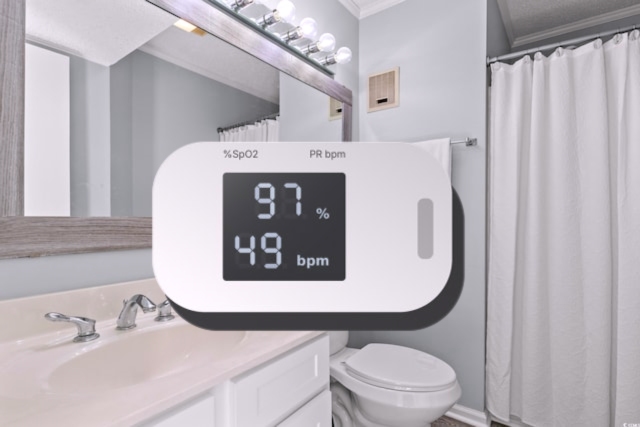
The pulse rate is 49 bpm
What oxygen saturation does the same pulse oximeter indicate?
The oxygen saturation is 97 %
